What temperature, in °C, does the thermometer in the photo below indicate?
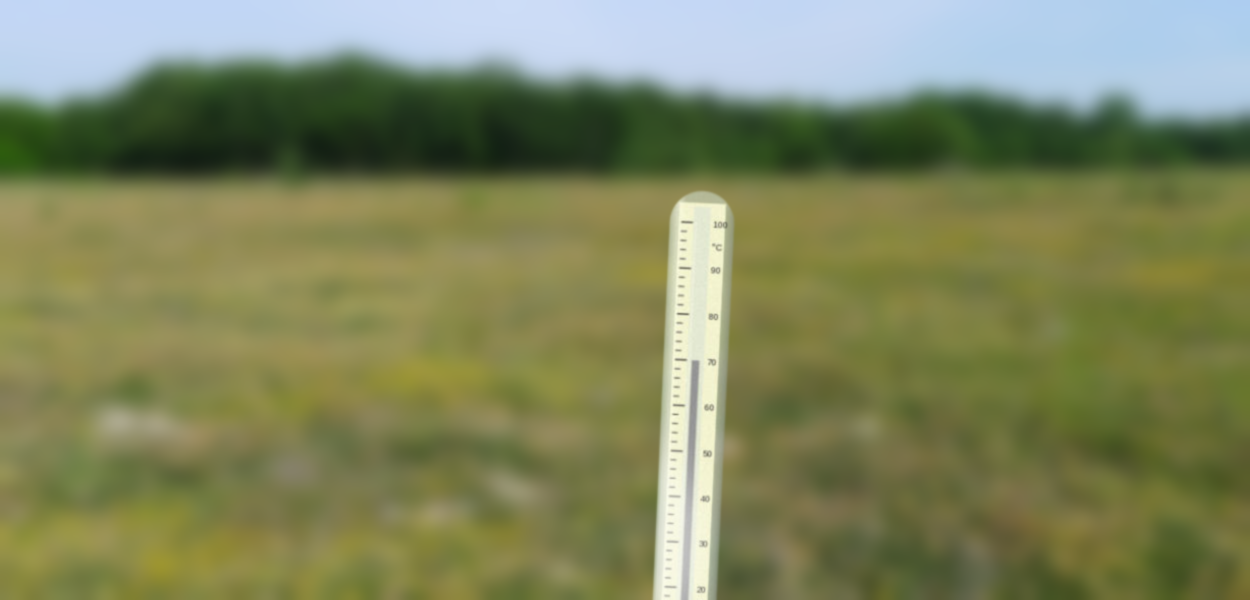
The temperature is 70 °C
